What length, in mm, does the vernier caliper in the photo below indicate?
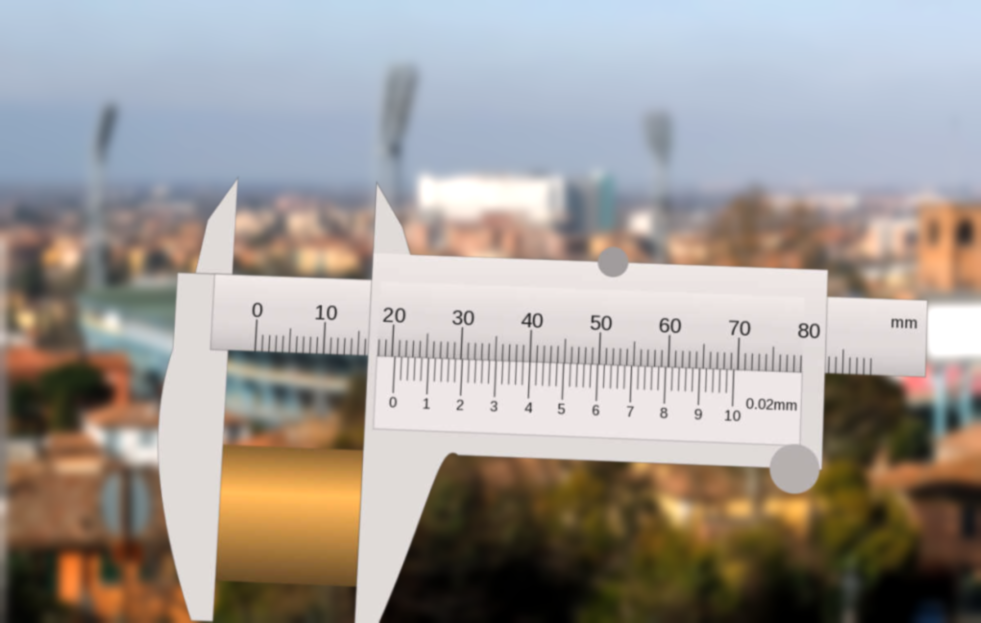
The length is 20.4 mm
